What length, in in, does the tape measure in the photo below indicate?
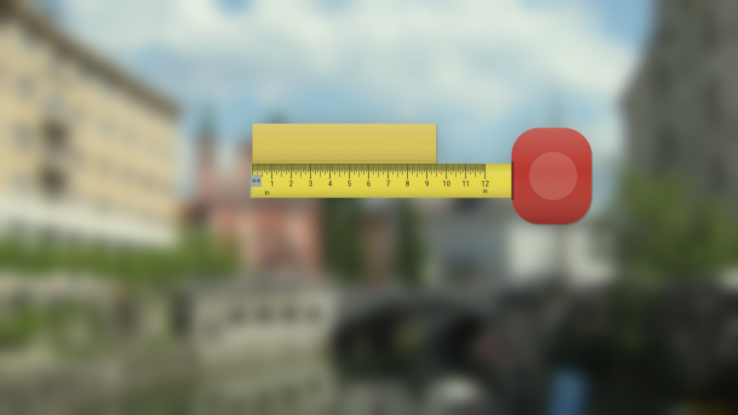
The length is 9.5 in
